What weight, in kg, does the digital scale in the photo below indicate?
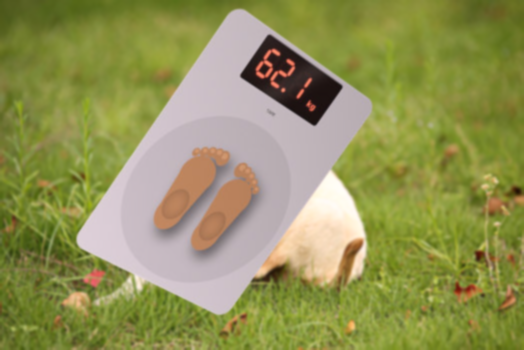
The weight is 62.1 kg
